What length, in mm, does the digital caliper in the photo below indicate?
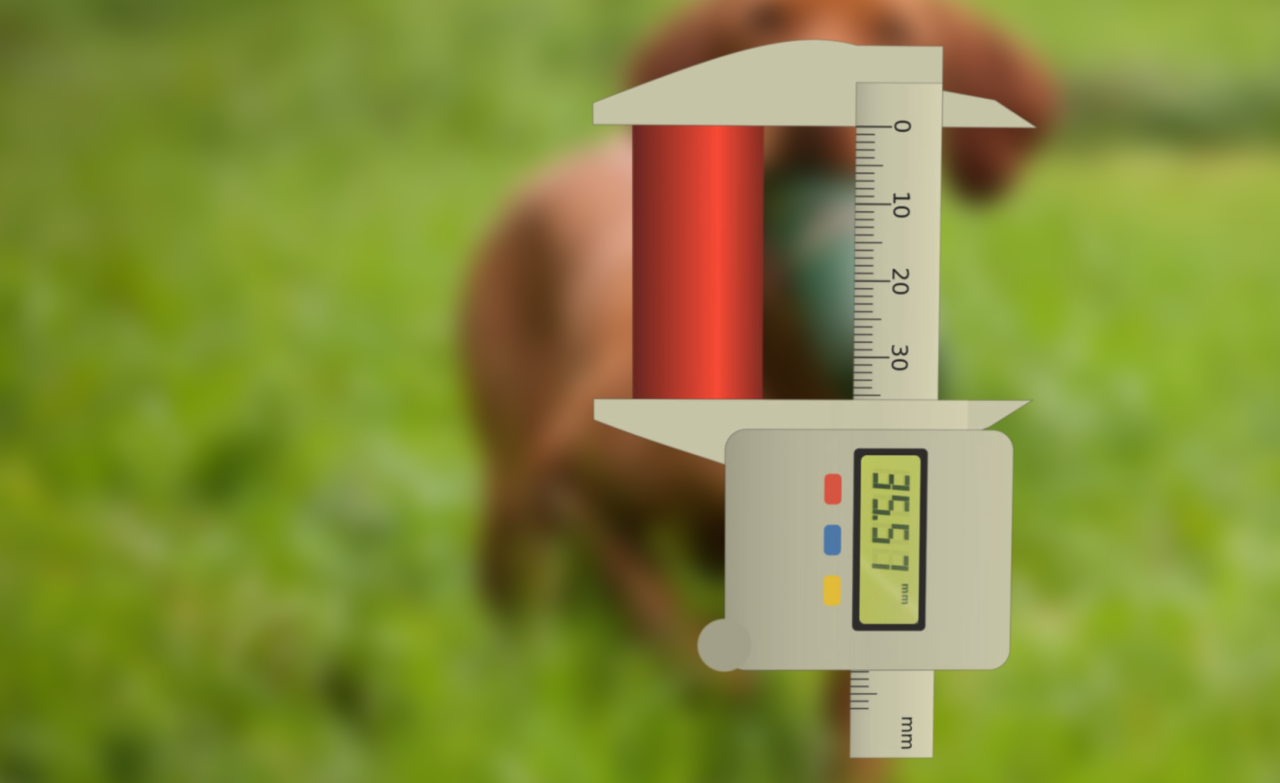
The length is 35.57 mm
